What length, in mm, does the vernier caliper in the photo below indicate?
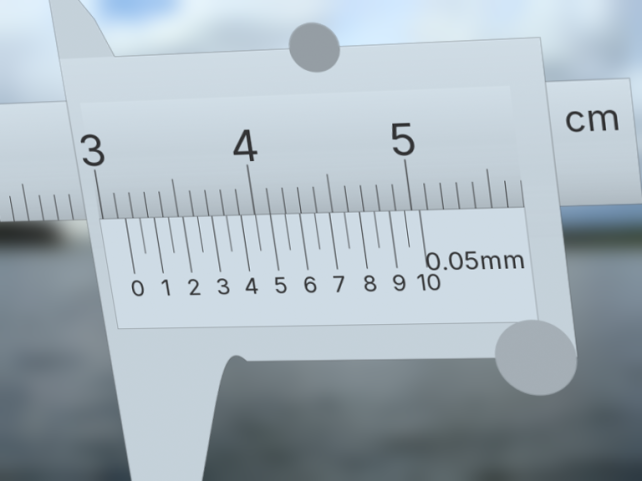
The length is 31.5 mm
